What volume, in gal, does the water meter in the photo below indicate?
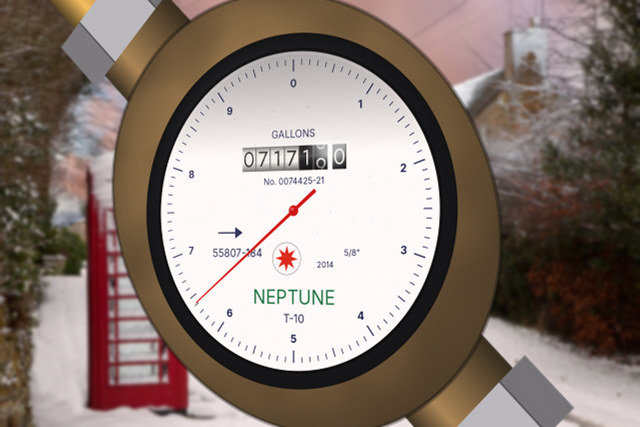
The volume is 717186.4 gal
